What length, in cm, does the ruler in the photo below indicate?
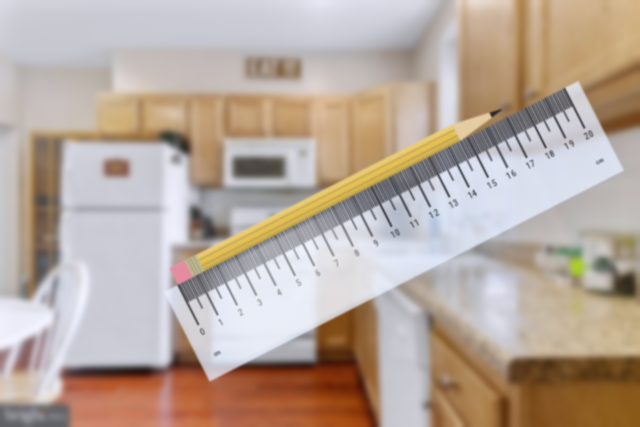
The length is 17 cm
